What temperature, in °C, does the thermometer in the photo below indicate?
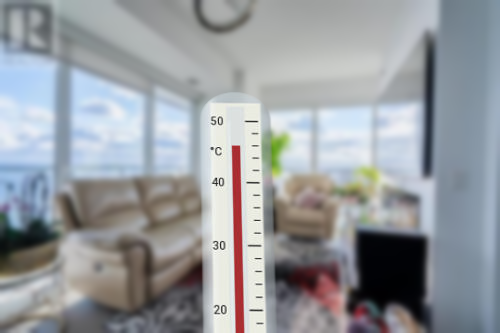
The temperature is 46 °C
